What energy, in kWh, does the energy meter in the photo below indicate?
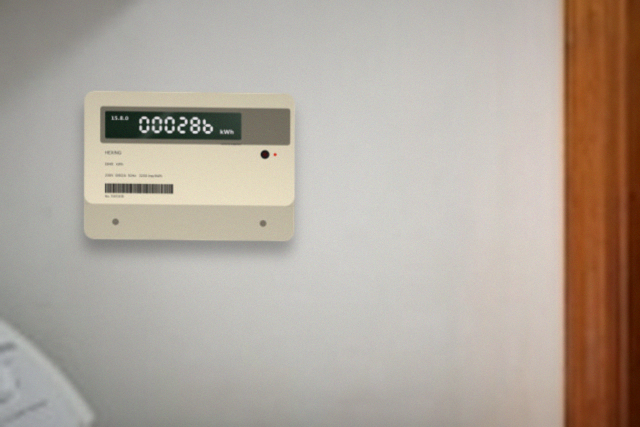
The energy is 286 kWh
